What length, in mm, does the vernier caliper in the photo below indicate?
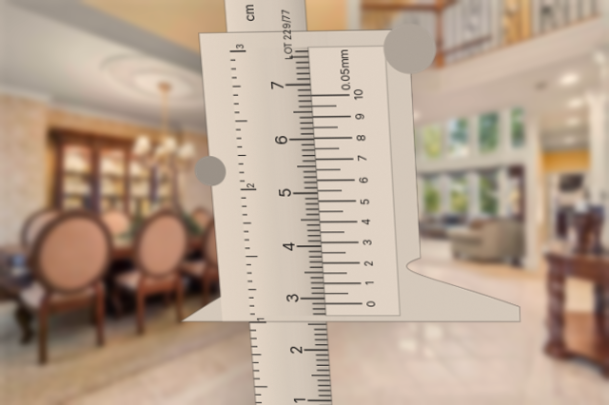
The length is 29.0 mm
